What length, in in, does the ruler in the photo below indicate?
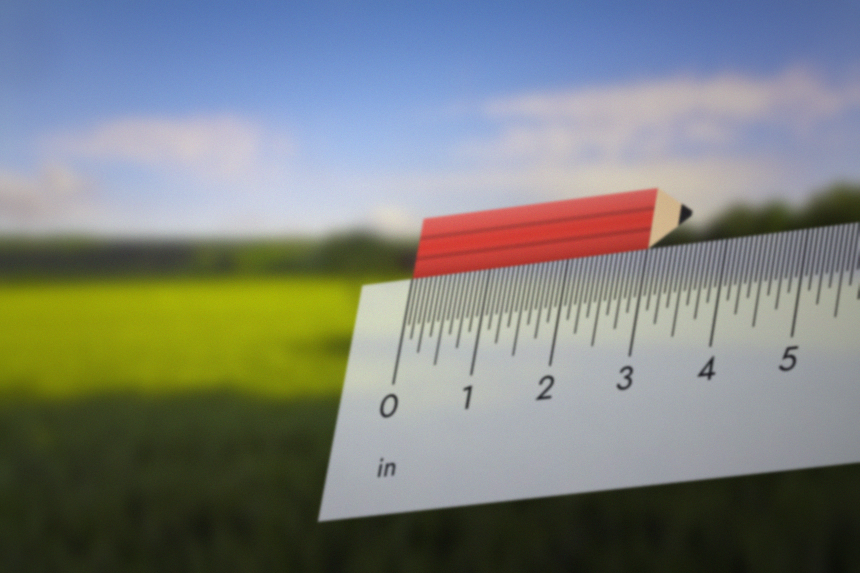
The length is 3.5 in
